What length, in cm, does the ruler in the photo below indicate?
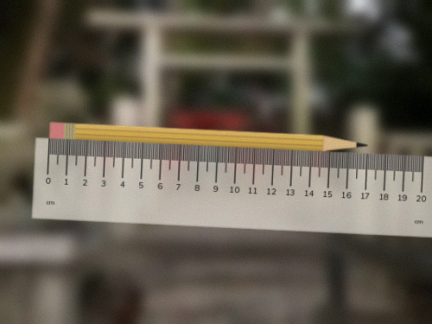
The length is 17 cm
